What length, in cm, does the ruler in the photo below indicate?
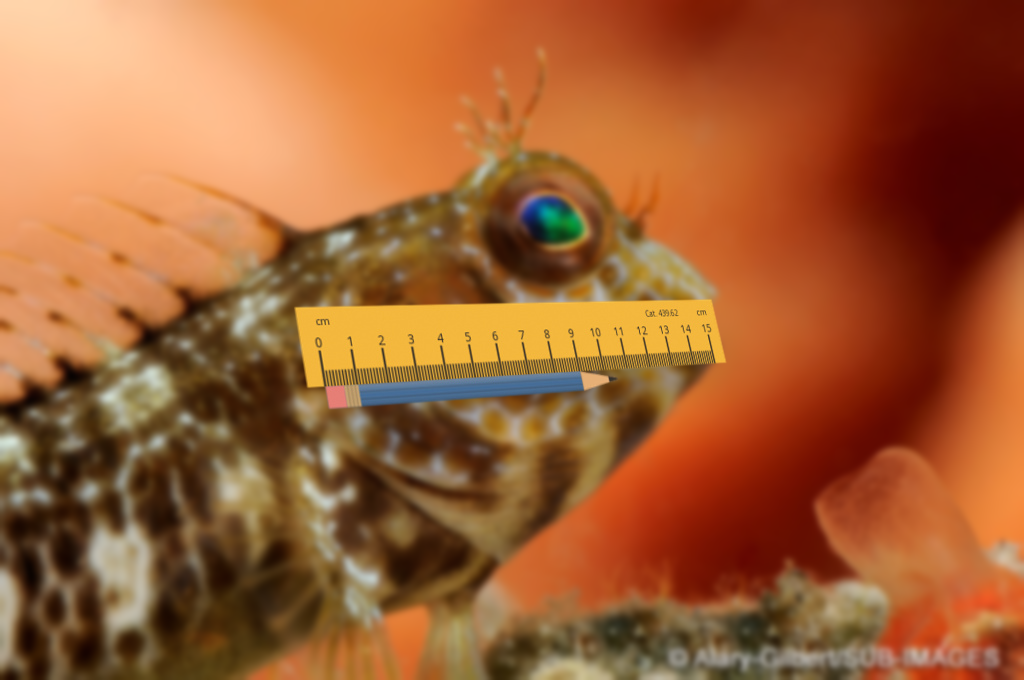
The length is 10.5 cm
